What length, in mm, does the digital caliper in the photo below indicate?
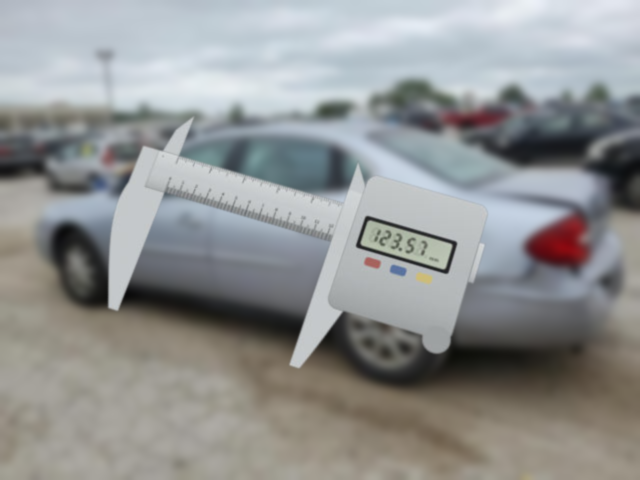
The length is 123.57 mm
